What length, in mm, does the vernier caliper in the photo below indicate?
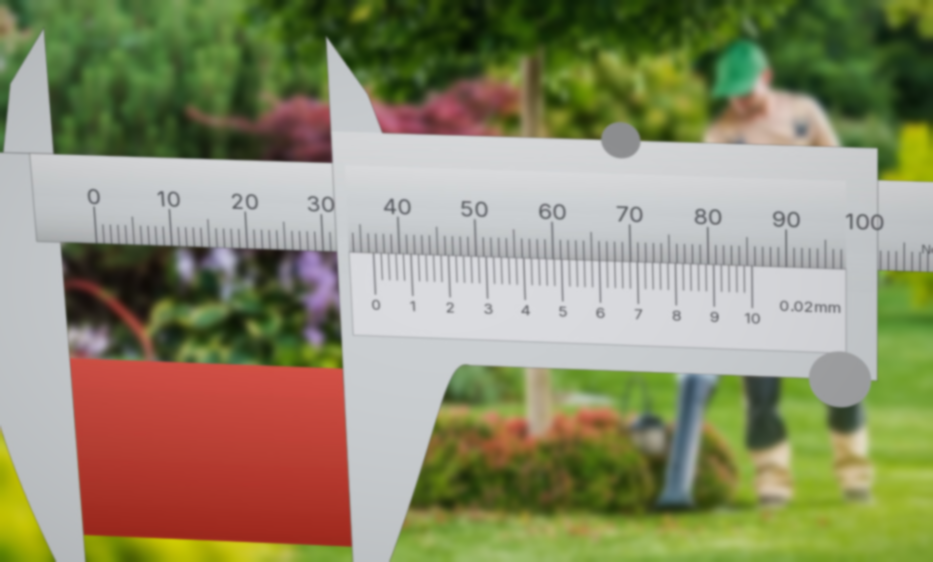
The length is 36.6 mm
